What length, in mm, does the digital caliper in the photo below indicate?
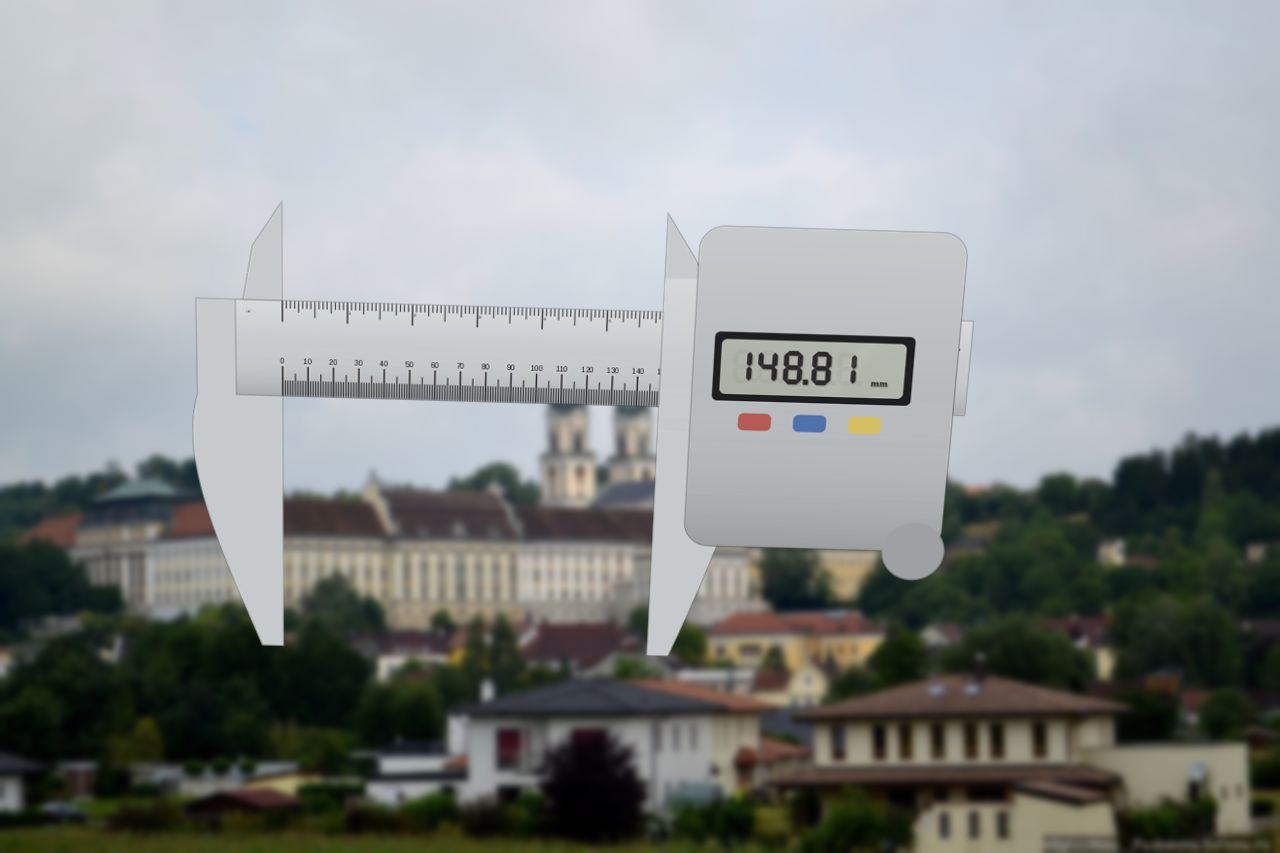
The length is 148.81 mm
